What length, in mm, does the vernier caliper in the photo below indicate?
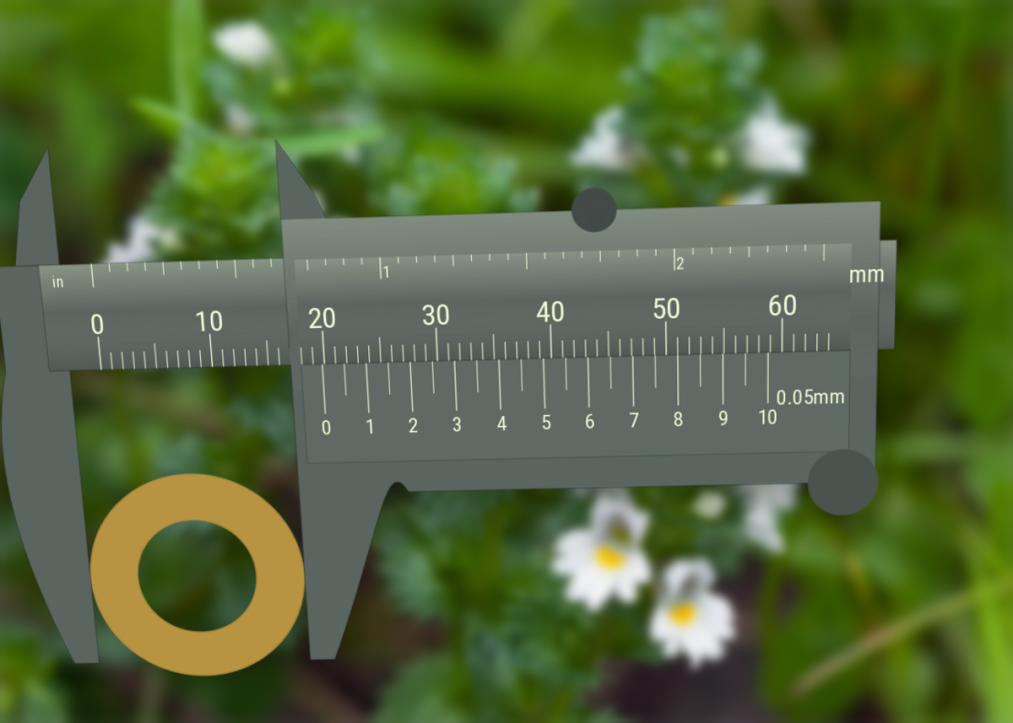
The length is 19.8 mm
